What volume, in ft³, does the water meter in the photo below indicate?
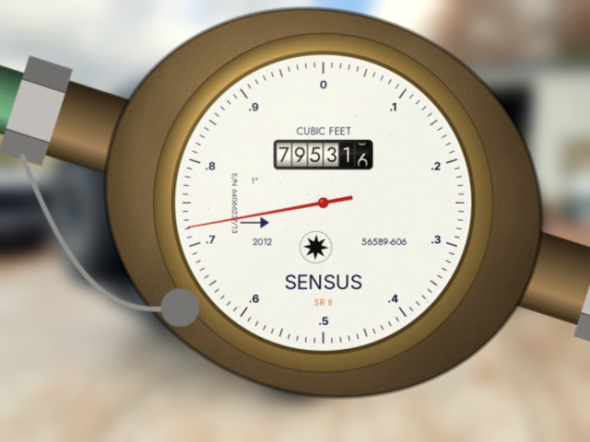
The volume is 795315.72 ft³
